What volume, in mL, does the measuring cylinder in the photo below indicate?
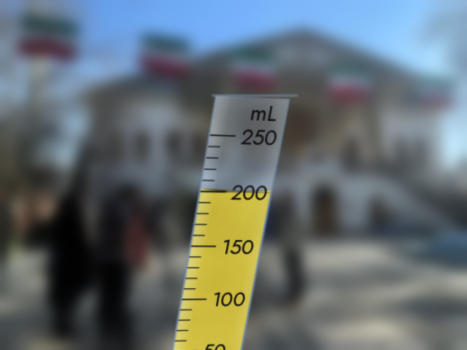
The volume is 200 mL
